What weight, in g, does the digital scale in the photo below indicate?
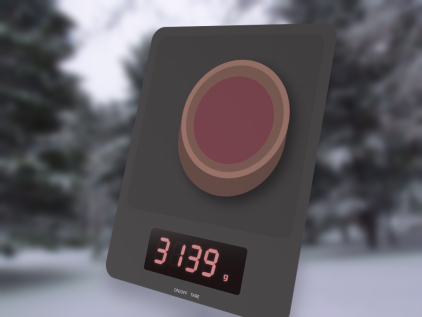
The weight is 3139 g
